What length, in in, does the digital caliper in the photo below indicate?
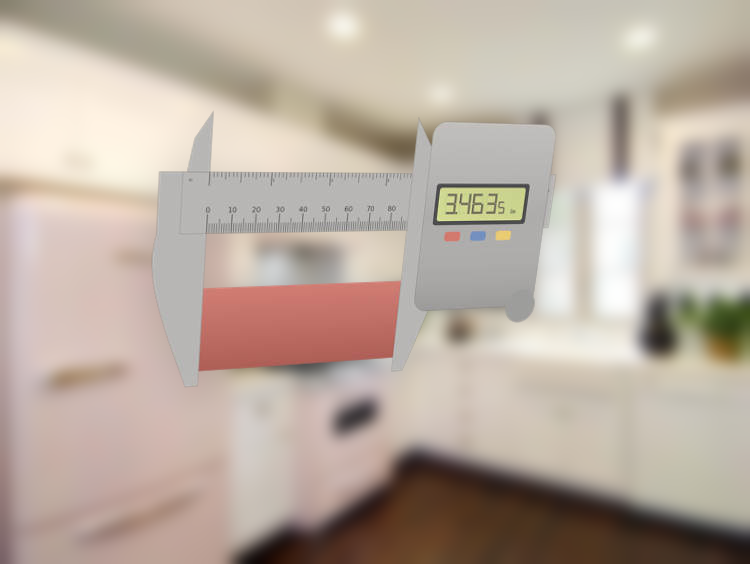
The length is 3.4635 in
